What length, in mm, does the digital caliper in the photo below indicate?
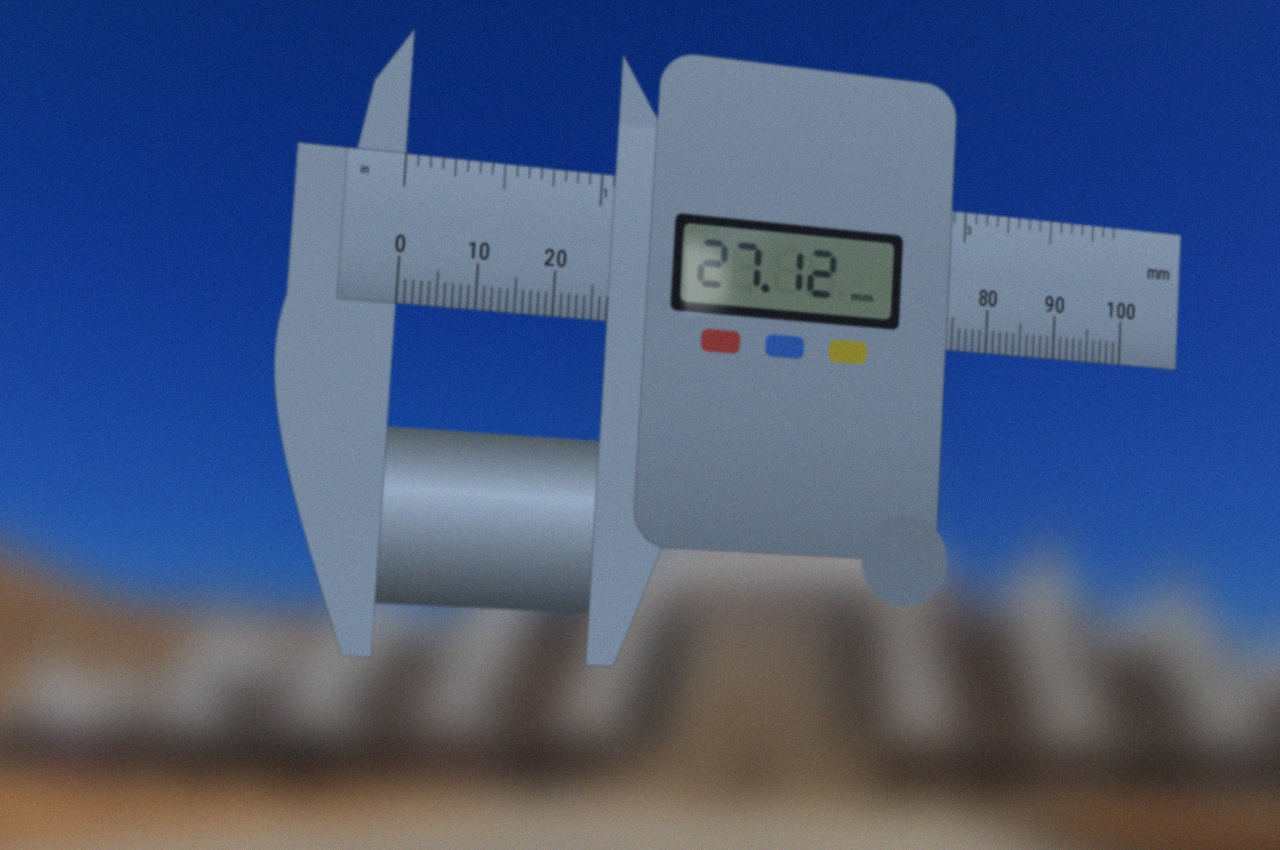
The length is 27.12 mm
